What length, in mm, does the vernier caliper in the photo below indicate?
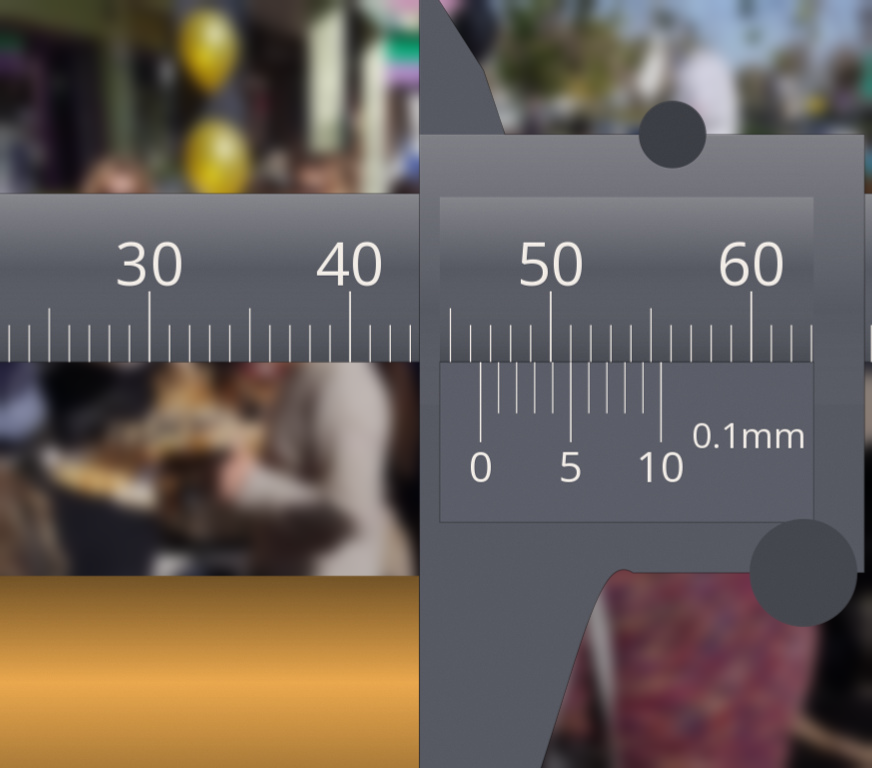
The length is 46.5 mm
